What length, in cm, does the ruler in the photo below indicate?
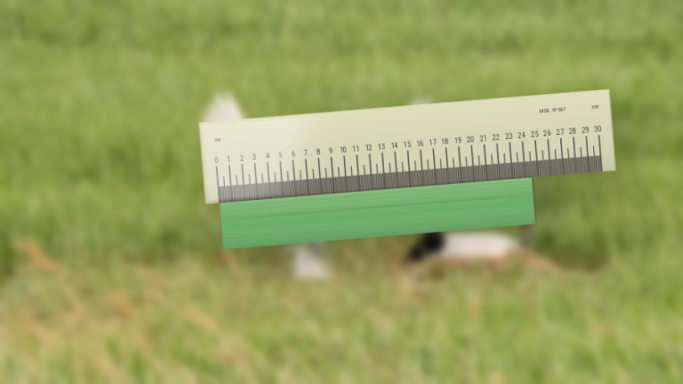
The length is 24.5 cm
